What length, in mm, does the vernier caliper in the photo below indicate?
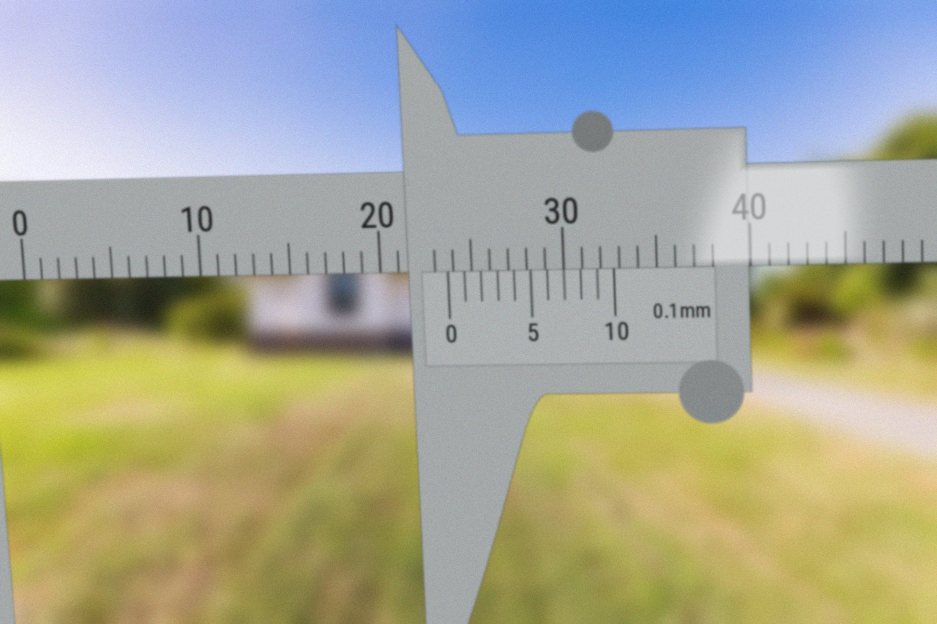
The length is 23.7 mm
